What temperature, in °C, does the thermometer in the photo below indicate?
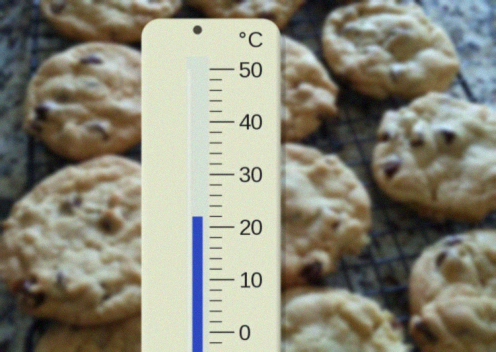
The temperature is 22 °C
